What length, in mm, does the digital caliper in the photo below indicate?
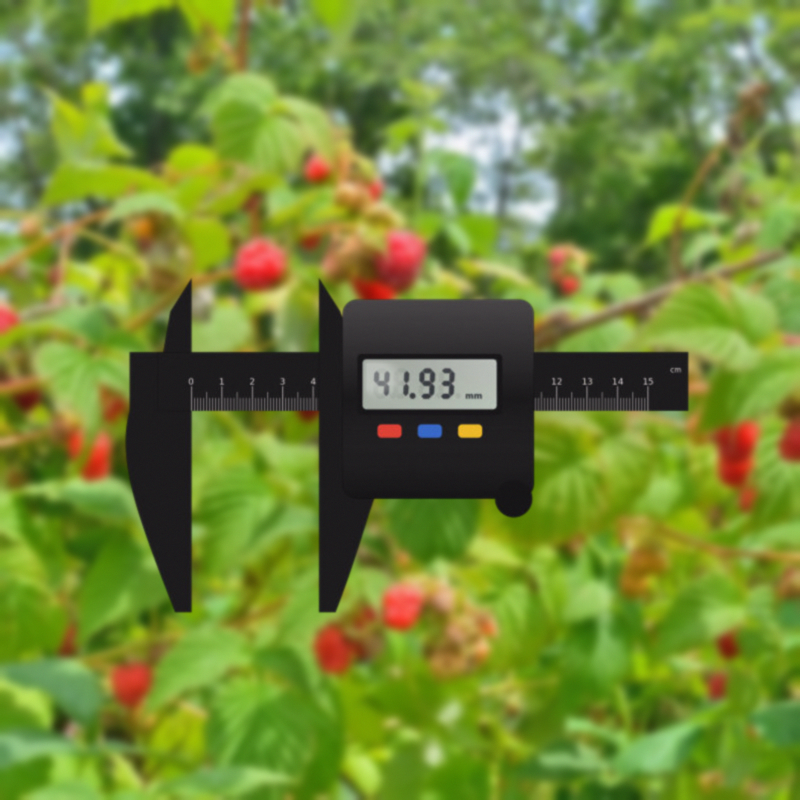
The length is 41.93 mm
